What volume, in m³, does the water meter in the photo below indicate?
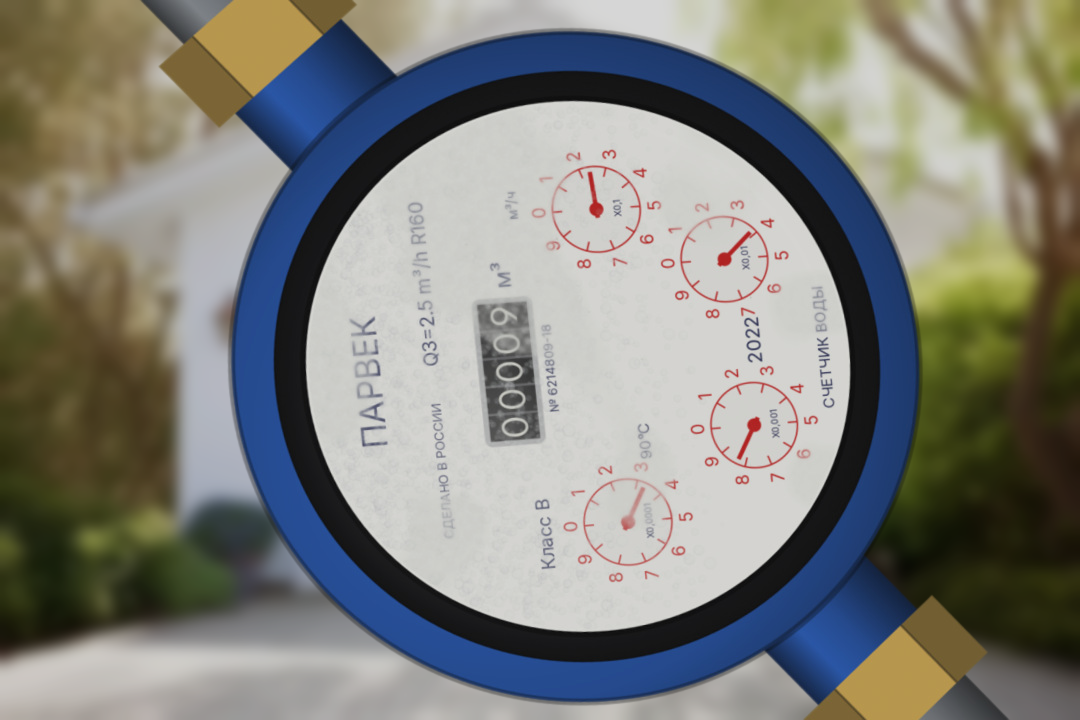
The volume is 9.2383 m³
